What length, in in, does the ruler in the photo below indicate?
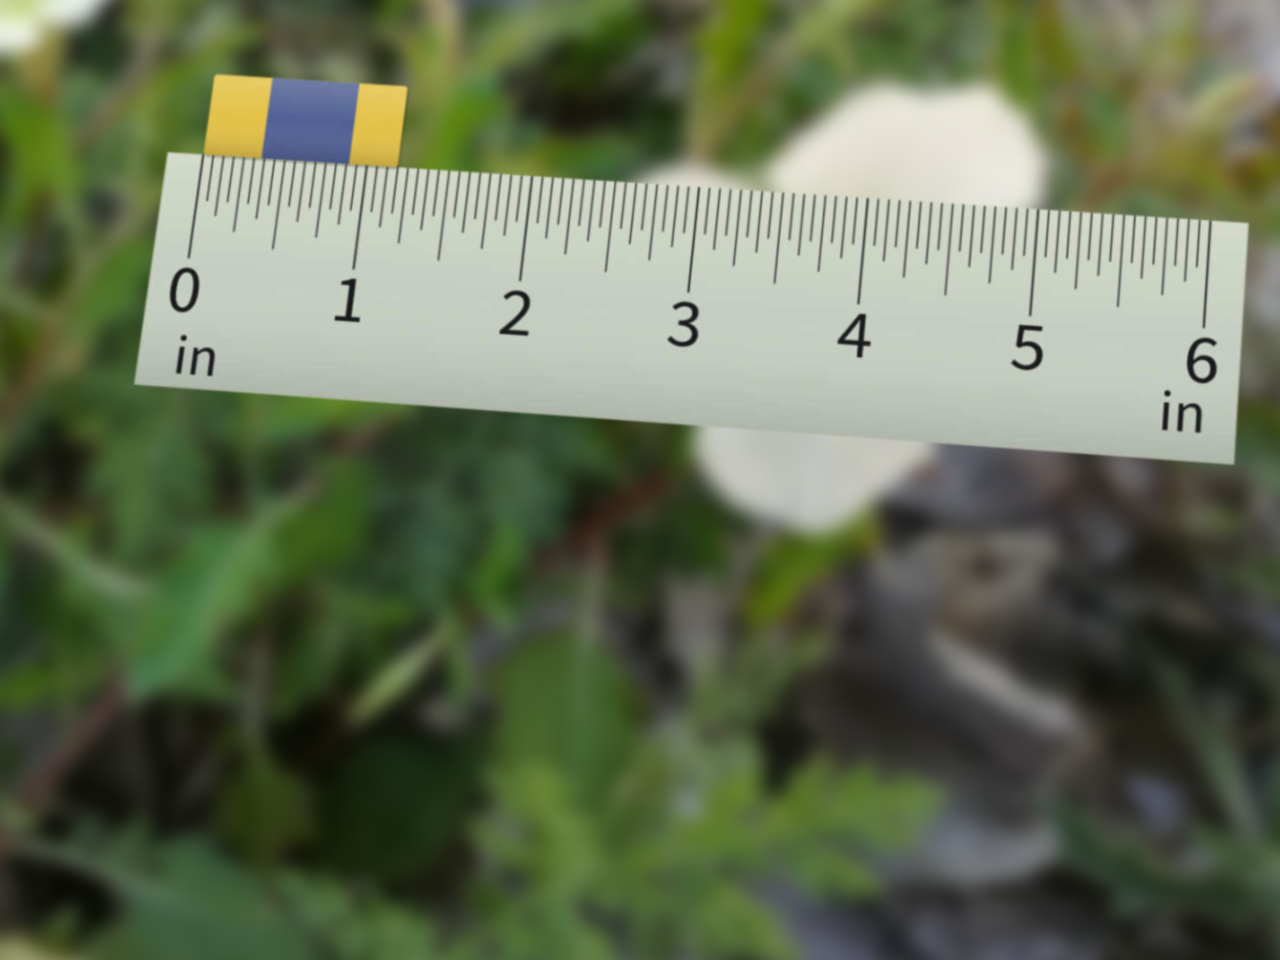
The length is 1.1875 in
